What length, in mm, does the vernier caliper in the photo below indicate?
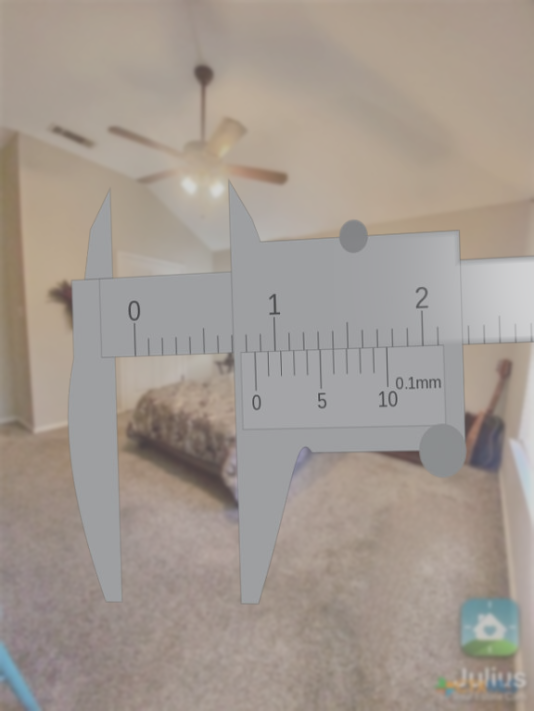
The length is 8.6 mm
